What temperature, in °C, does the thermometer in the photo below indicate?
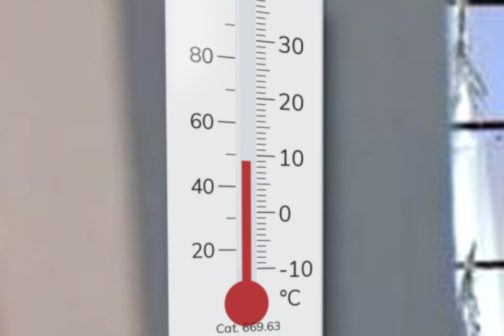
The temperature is 9 °C
